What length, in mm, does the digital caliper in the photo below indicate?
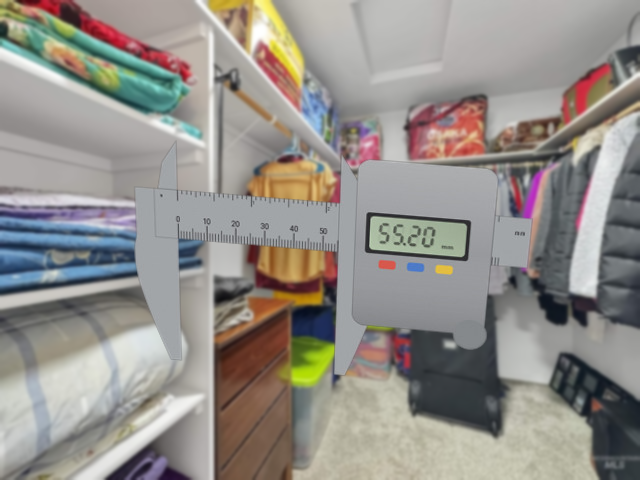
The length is 55.20 mm
